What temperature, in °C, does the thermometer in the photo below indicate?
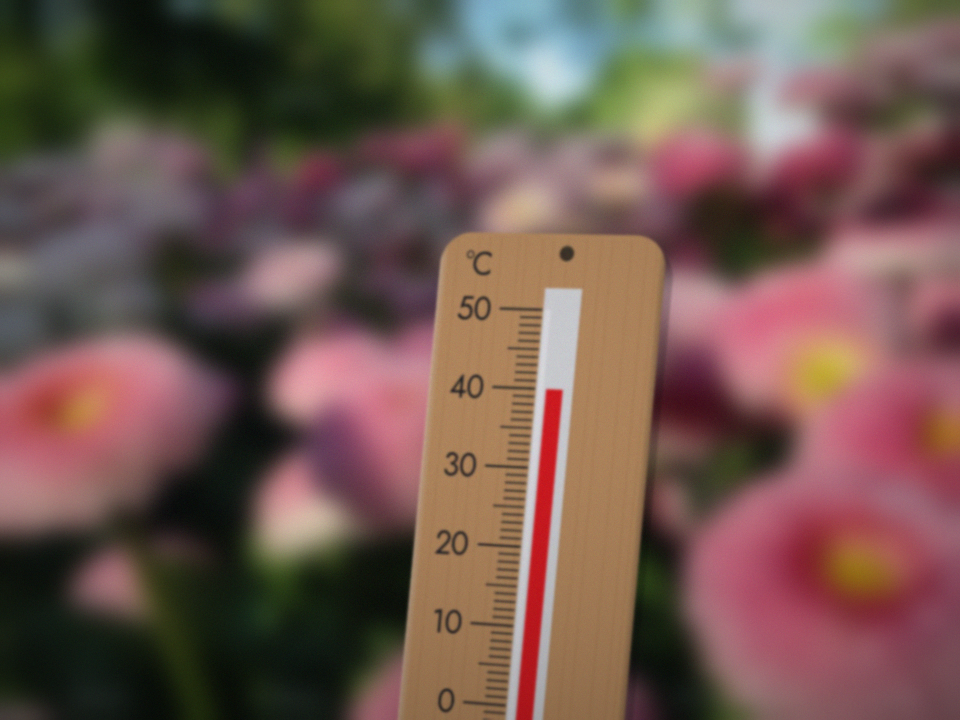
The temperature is 40 °C
